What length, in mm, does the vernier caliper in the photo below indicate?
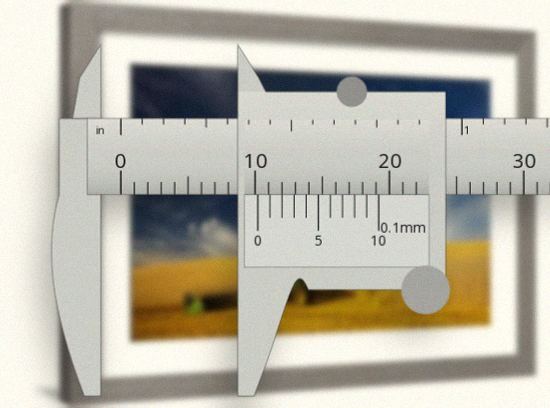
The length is 10.2 mm
